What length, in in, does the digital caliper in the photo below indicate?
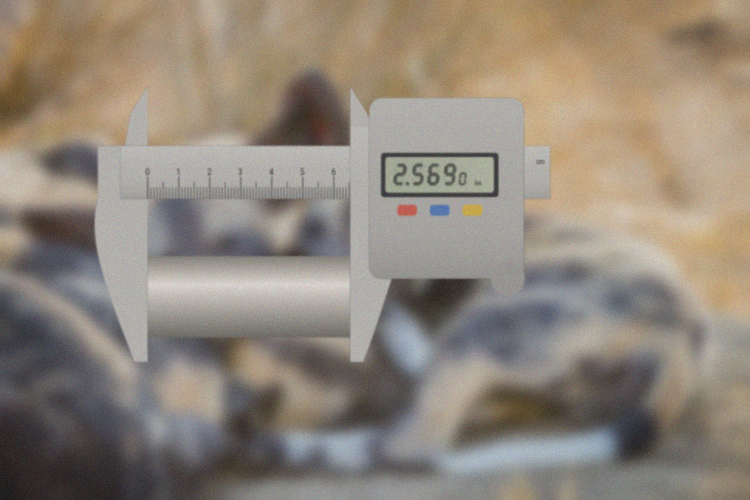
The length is 2.5690 in
